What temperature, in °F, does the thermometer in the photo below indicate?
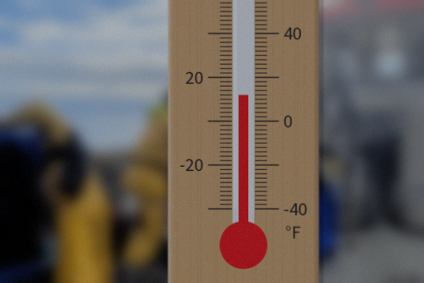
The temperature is 12 °F
